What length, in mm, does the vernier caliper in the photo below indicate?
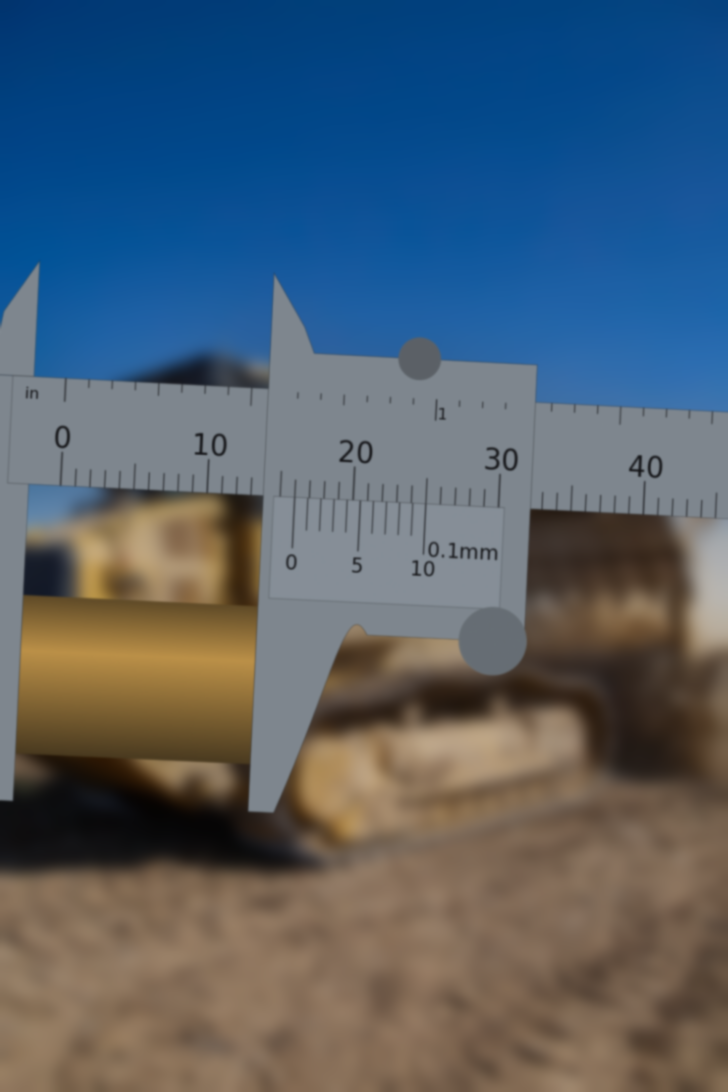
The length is 16.0 mm
